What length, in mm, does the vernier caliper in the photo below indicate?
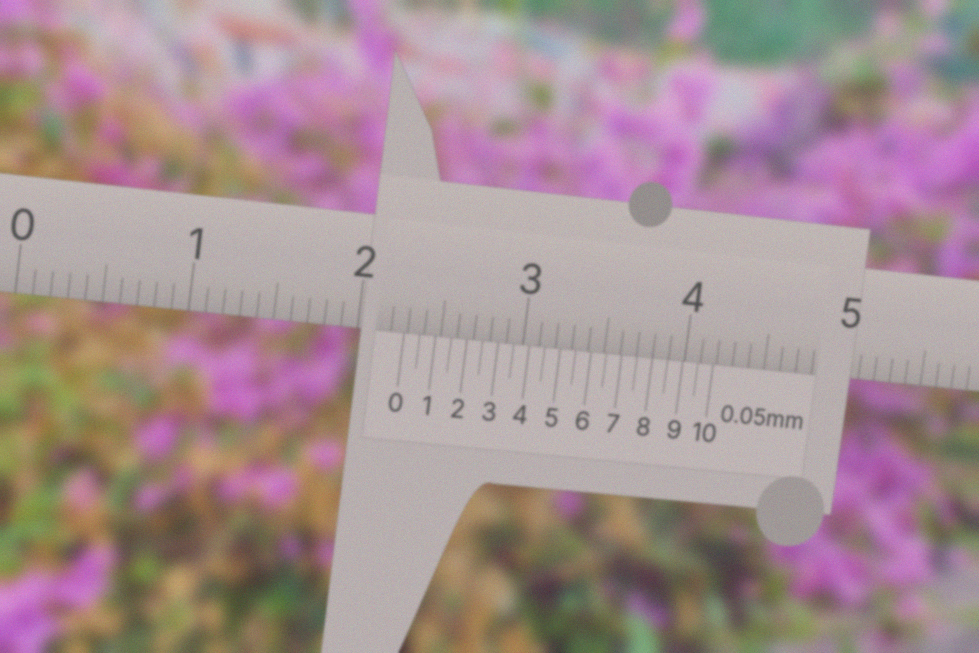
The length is 22.8 mm
